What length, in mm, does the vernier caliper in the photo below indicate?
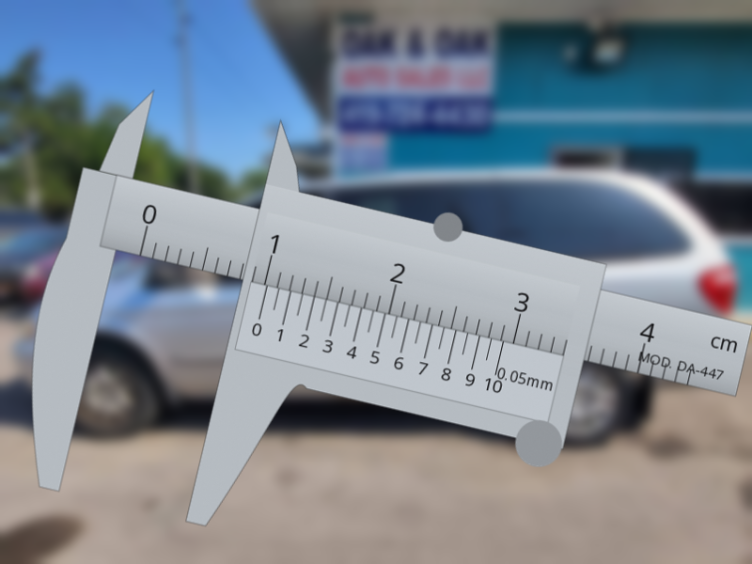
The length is 10.2 mm
